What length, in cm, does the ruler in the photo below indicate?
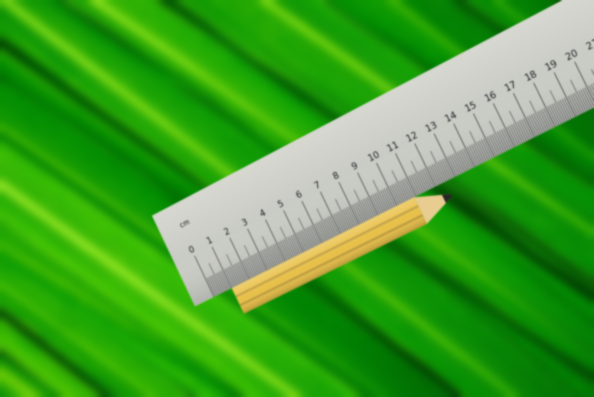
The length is 11.5 cm
